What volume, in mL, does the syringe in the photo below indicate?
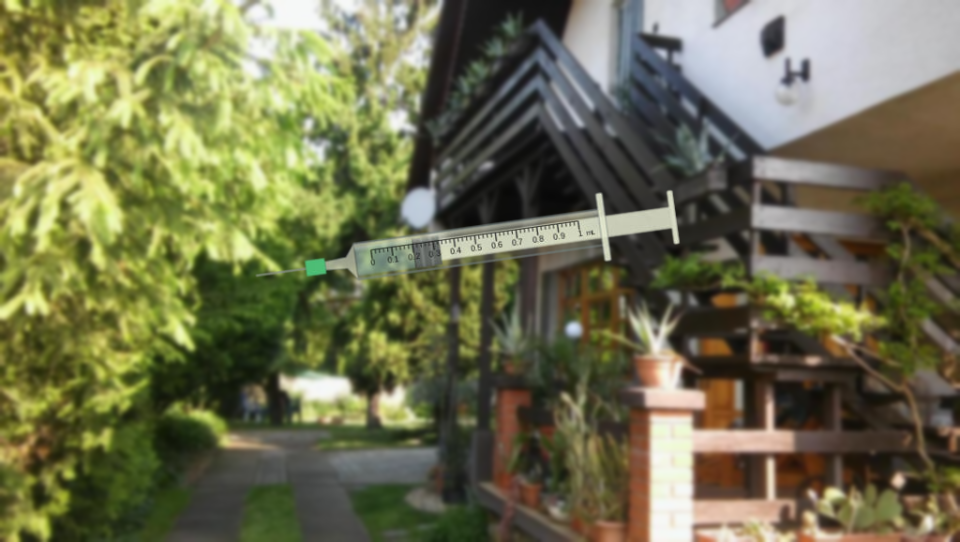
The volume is 0.2 mL
